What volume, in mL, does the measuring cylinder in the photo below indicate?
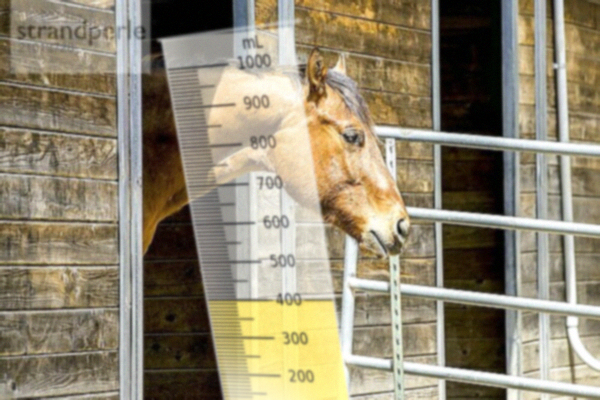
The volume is 400 mL
